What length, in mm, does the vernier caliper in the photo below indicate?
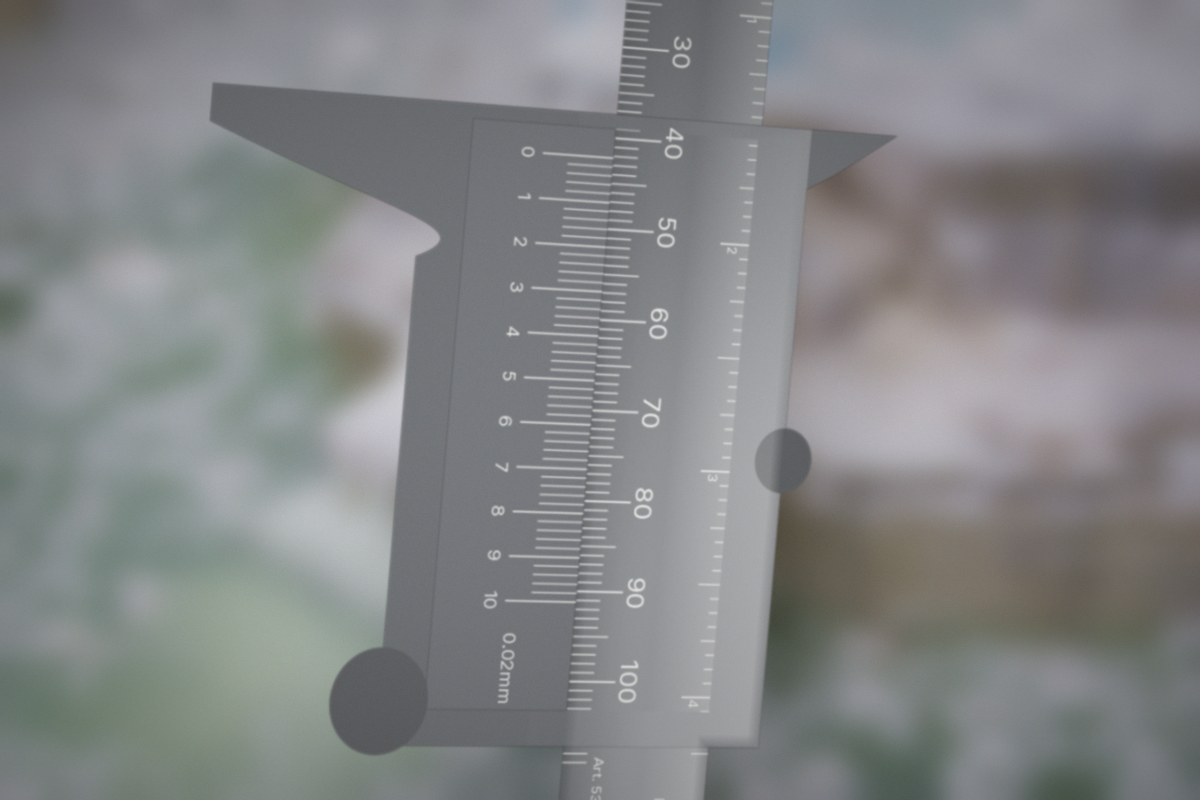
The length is 42.2 mm
